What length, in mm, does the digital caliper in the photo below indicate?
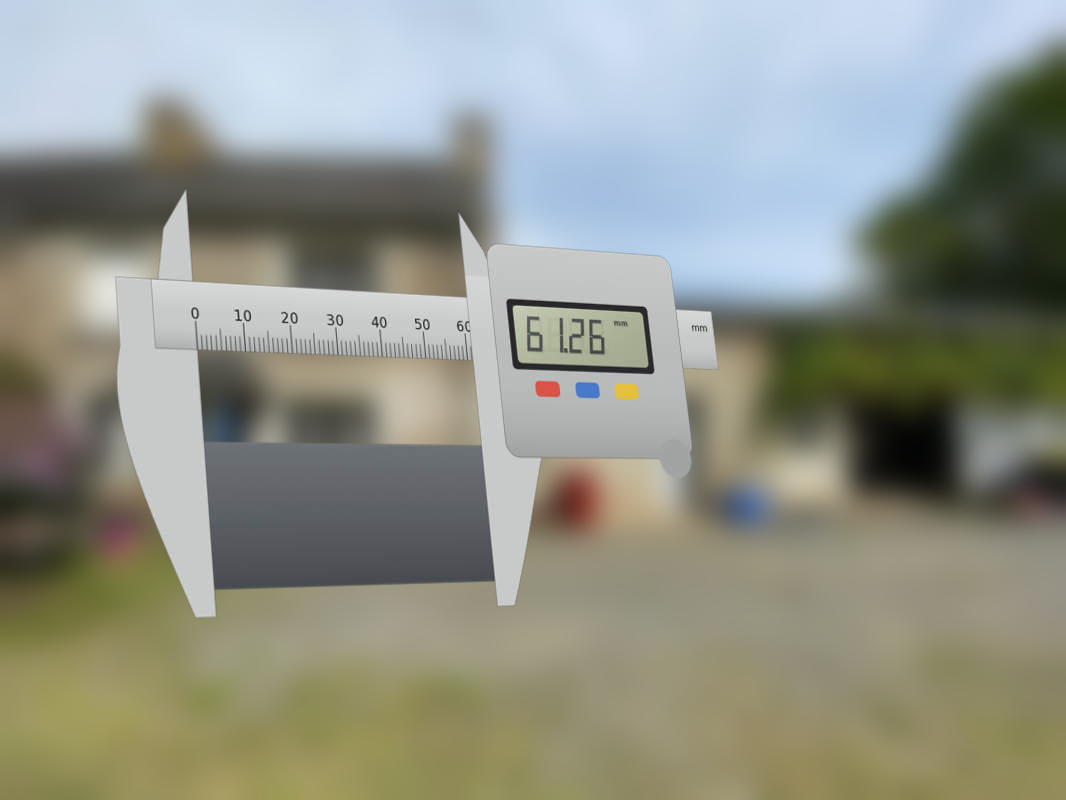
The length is 61.26 mm
